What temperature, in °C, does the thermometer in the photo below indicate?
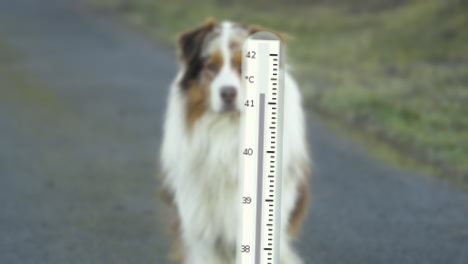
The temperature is 41.2 °C
